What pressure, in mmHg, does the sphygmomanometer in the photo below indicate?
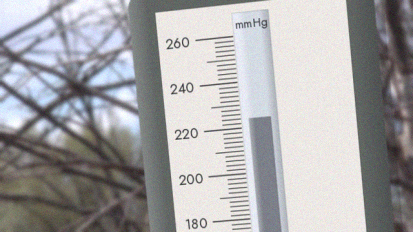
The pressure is 224 mmHg
